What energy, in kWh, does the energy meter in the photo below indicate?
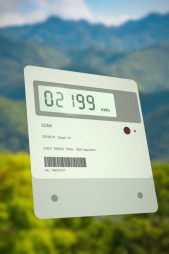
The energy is 2199 kWh
